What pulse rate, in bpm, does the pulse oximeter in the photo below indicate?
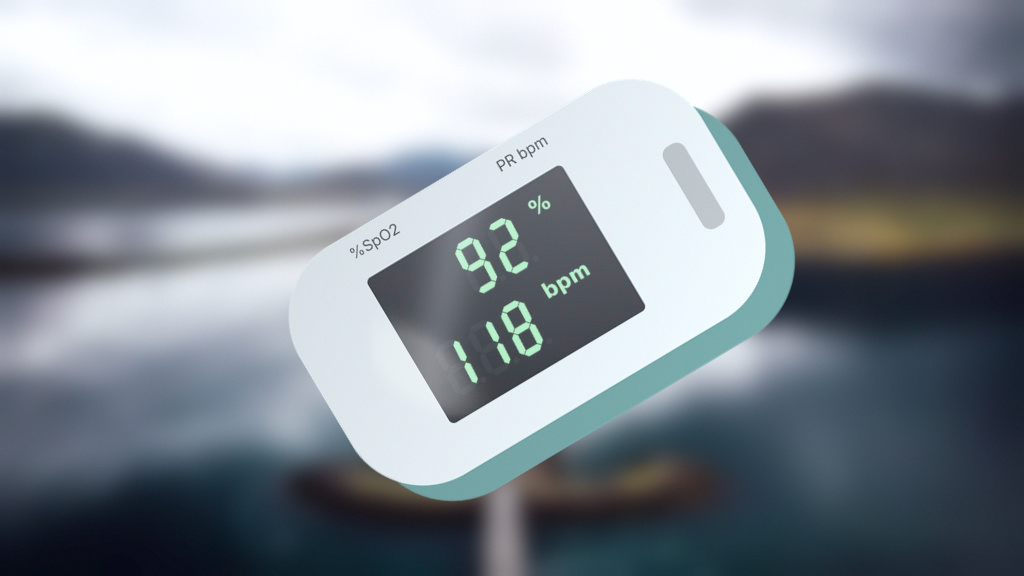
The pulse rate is 118 bpm
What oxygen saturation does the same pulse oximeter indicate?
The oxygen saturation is 92 %
